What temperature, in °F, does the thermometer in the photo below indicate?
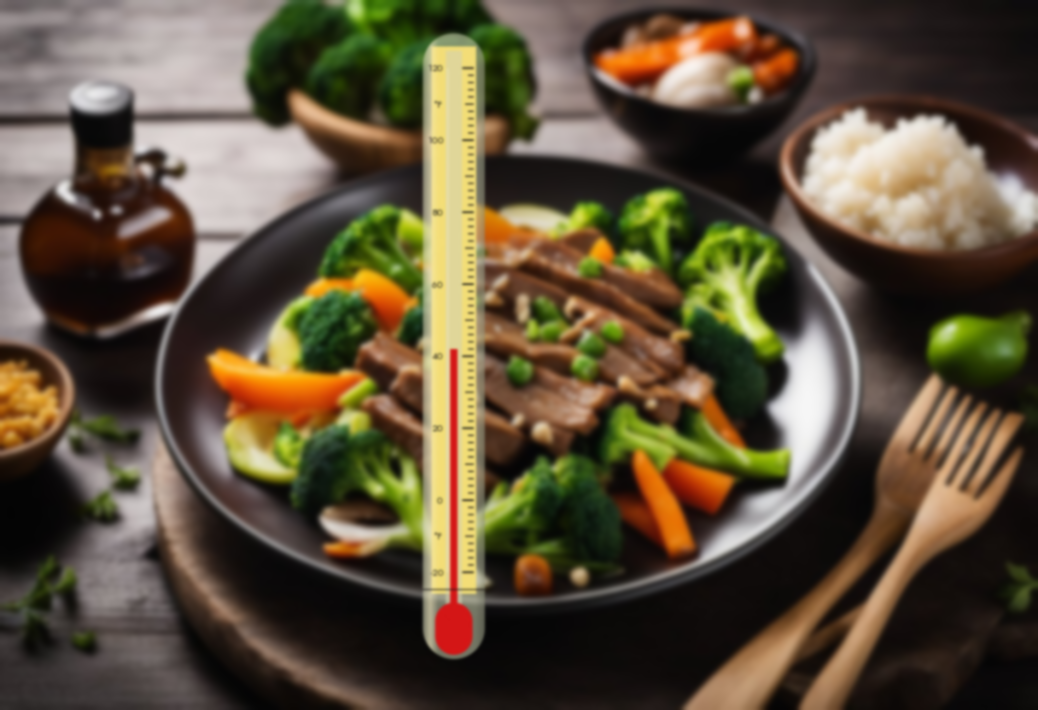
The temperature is 42 °F
